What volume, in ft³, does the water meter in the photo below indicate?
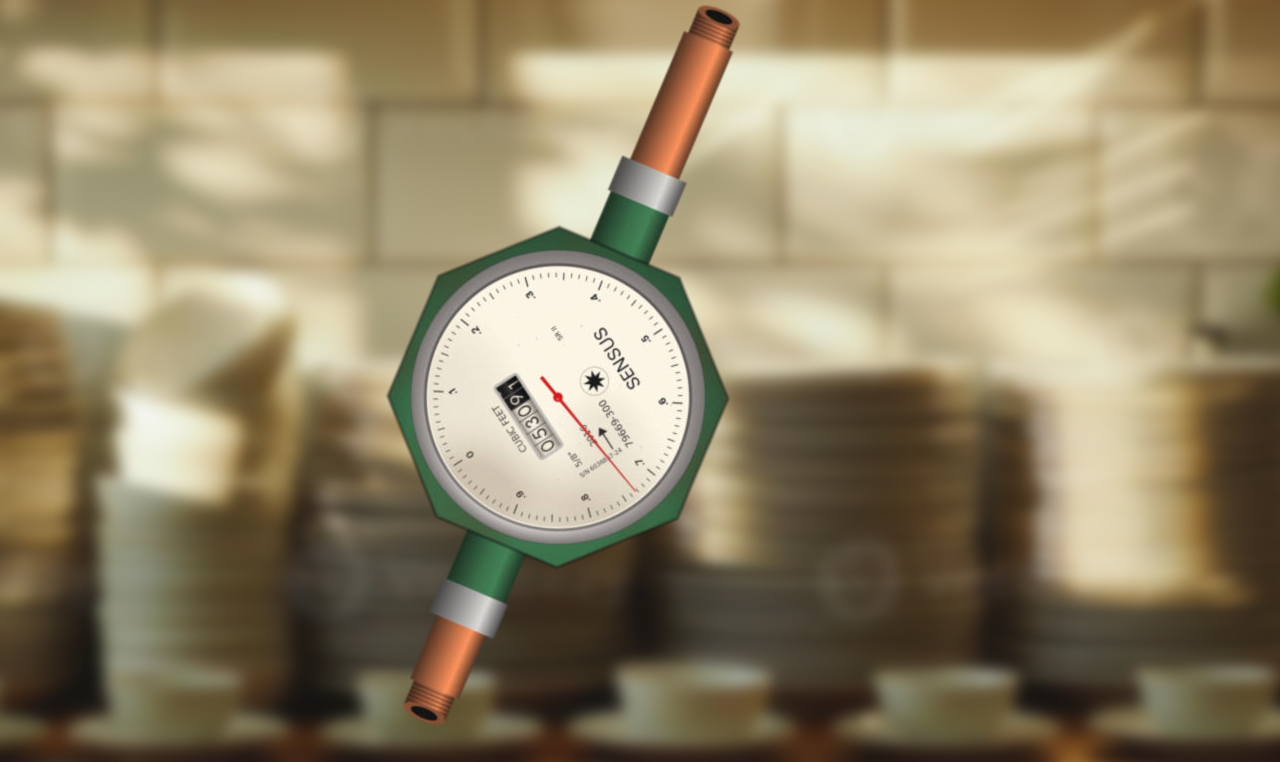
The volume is 53090.73 ft³
